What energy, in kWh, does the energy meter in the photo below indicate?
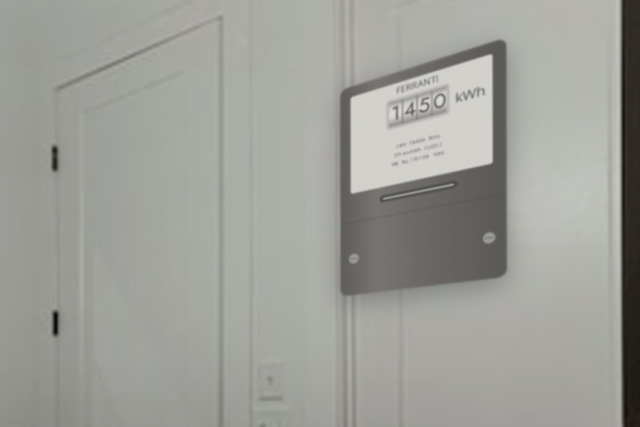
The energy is 1450 kWh
